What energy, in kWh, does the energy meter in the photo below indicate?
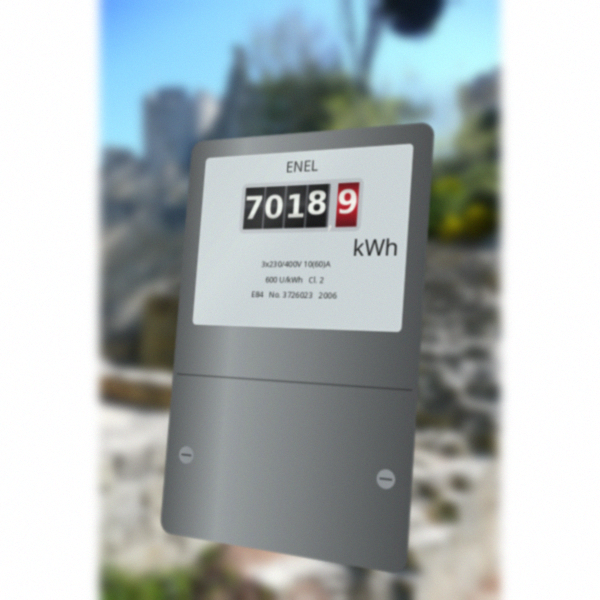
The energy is 7018.9 kWh
